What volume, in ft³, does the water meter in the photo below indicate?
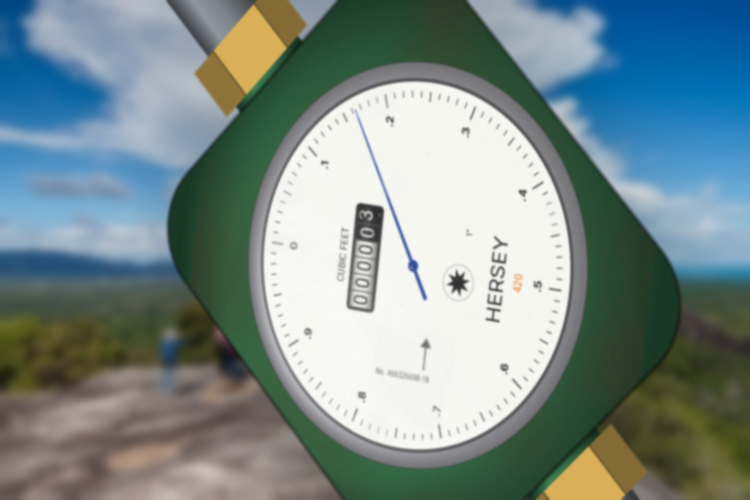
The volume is 3.16 ft³
